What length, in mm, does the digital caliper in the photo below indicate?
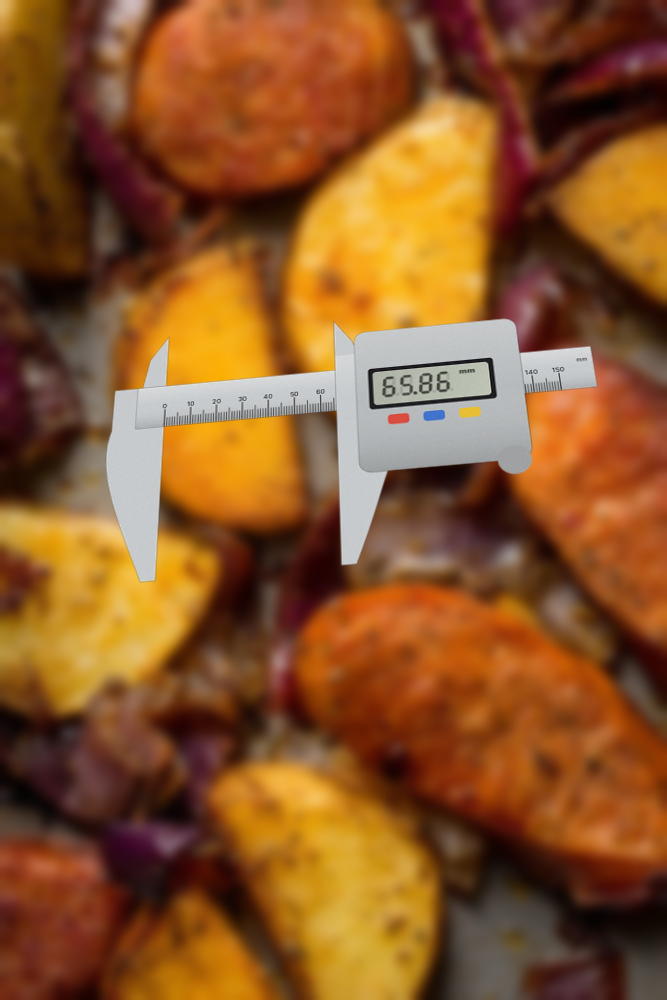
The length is 65.86 mm
